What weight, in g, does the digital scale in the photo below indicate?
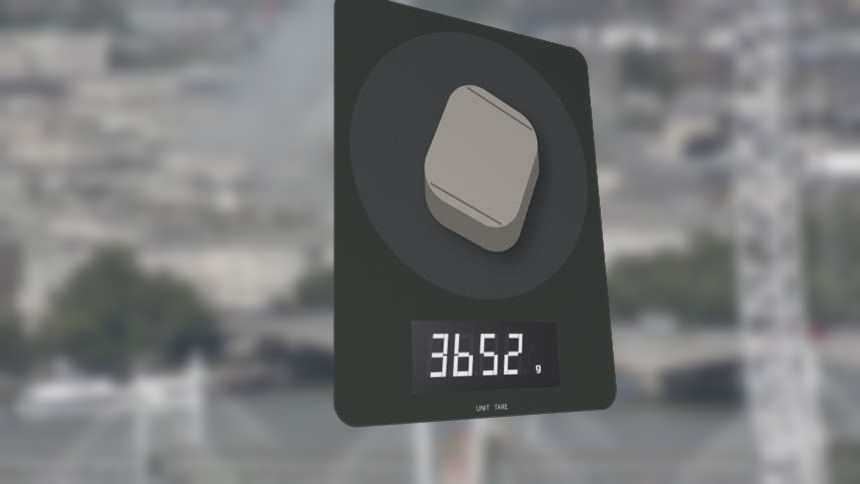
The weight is 3652 g
